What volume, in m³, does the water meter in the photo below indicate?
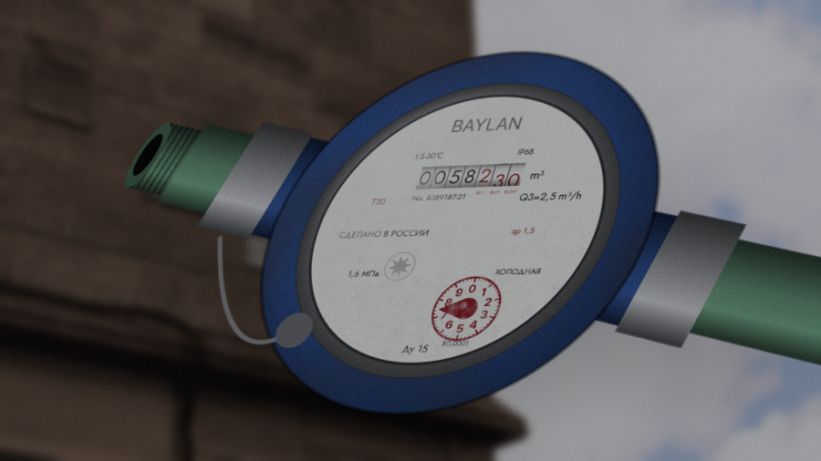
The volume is 58.2297 m³
